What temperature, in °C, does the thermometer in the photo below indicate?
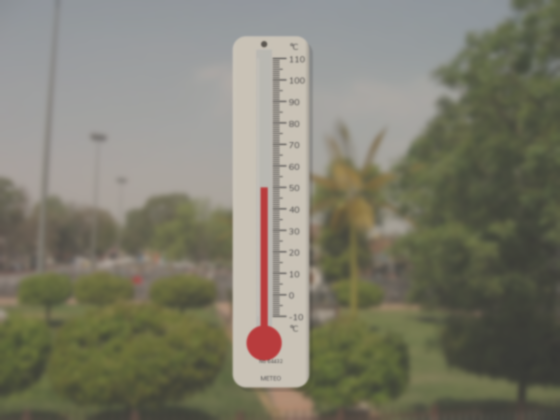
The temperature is 50 °C
